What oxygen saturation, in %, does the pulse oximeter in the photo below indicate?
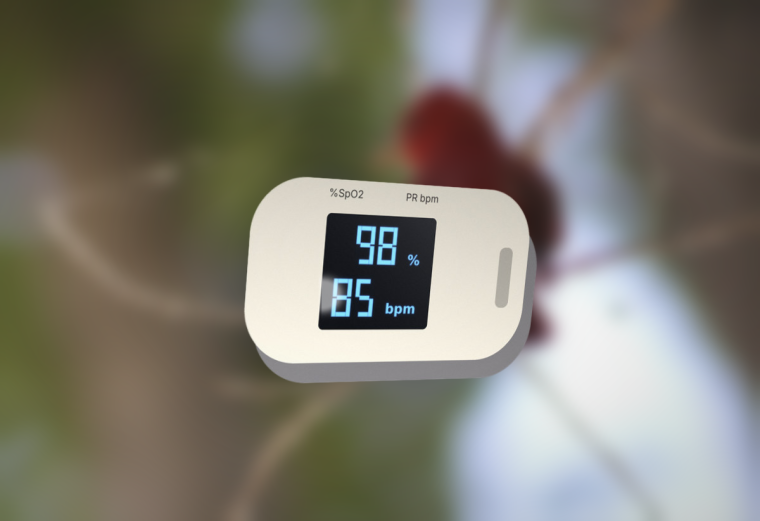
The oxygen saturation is 98 %
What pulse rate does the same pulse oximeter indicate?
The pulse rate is 85 bpm
